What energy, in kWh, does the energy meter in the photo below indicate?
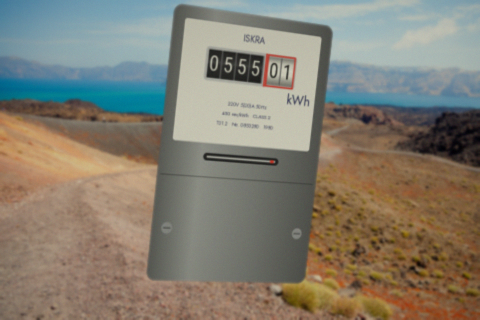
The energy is 555.01 kWh
